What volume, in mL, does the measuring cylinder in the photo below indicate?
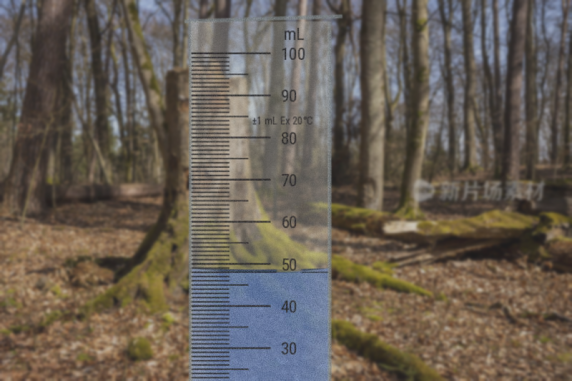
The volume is 48 mL
